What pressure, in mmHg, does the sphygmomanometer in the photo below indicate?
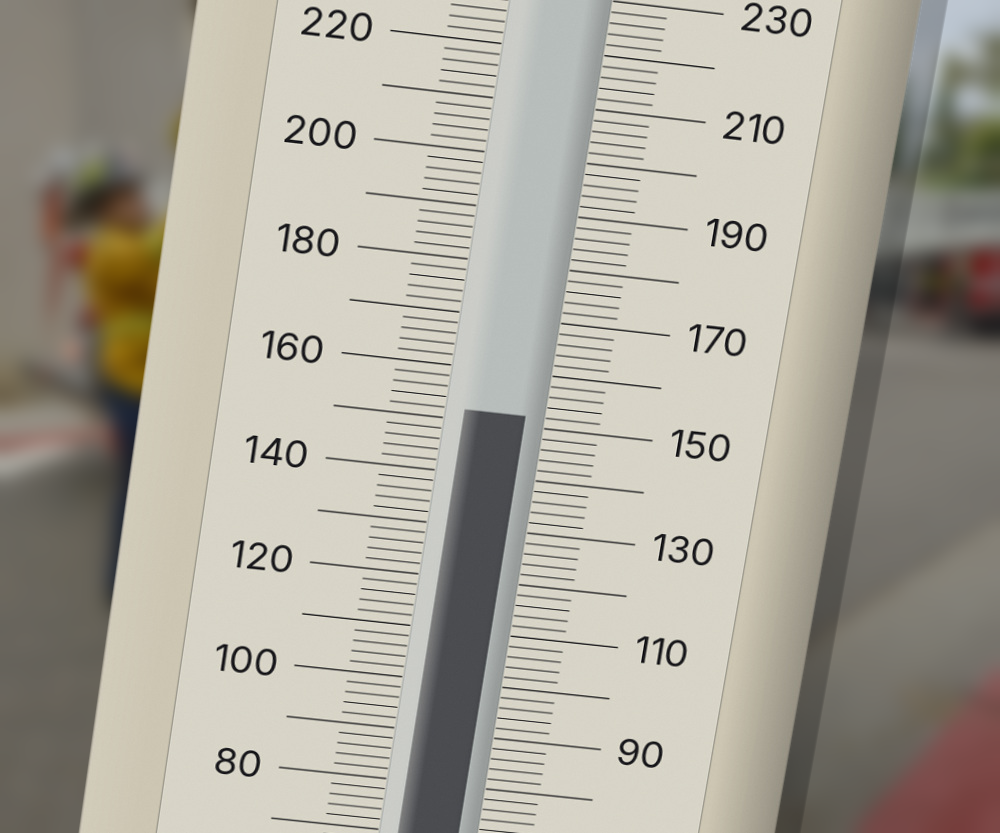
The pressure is 152 mmHg
